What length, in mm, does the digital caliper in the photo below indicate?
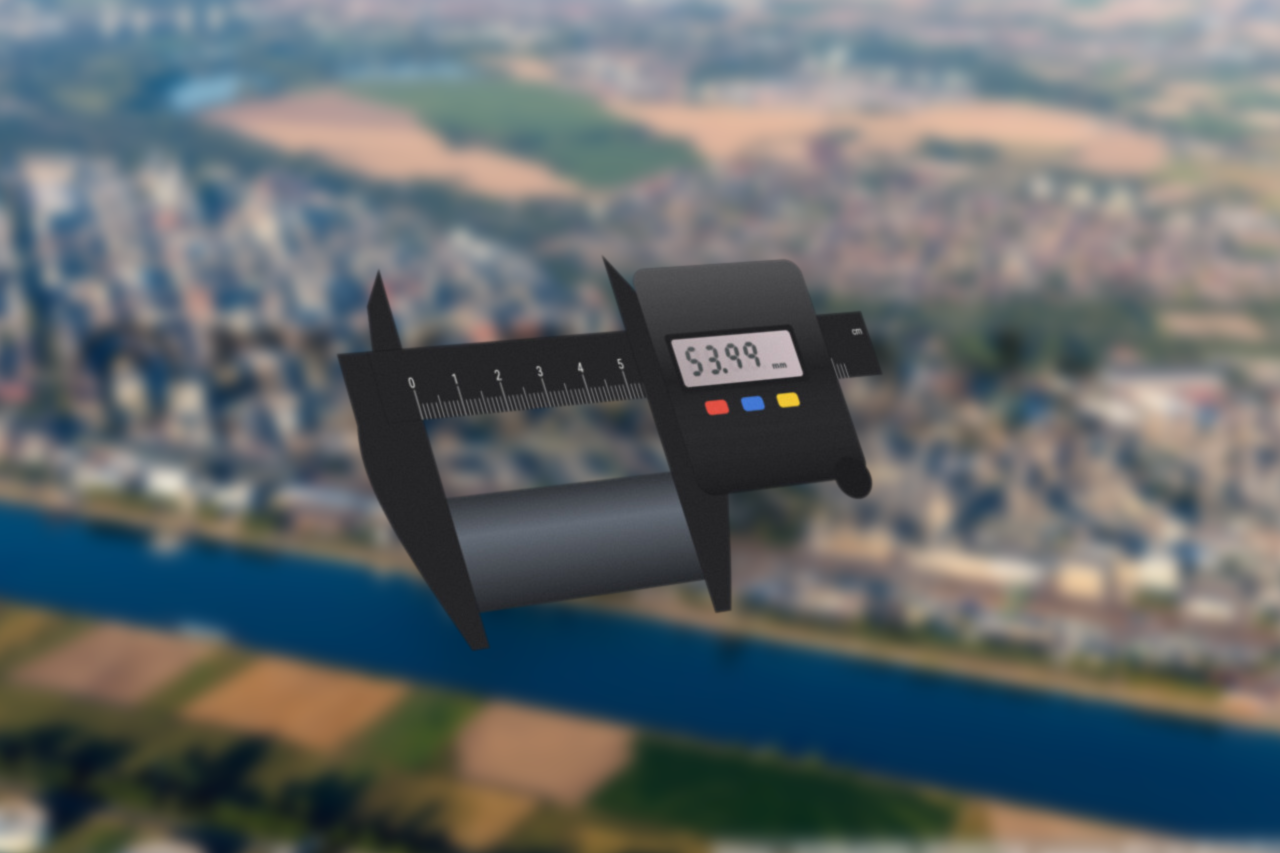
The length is 53.99 mm
